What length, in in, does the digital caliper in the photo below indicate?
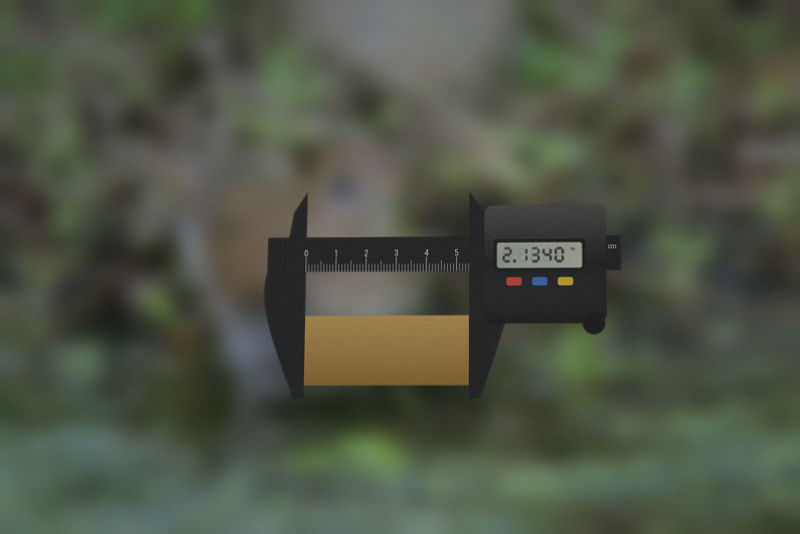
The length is 2.1340 in
